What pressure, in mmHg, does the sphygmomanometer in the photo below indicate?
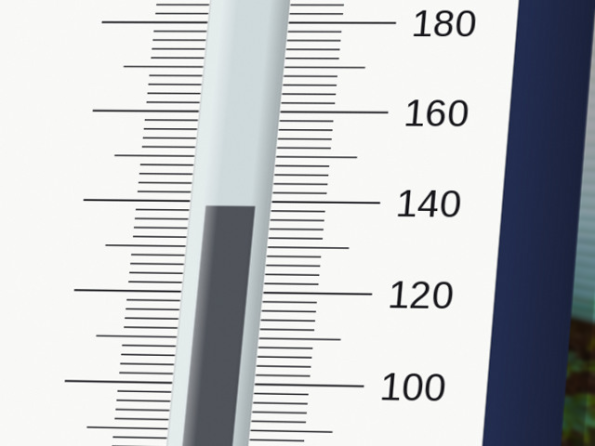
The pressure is 139 mmHg
